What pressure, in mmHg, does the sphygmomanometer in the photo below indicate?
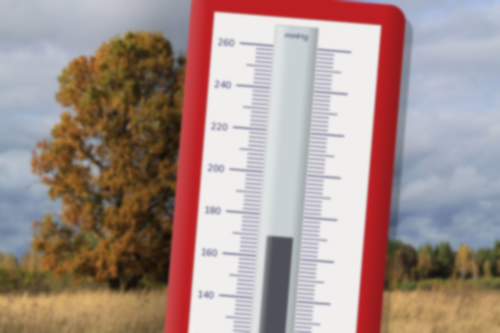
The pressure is 170 mmHg
